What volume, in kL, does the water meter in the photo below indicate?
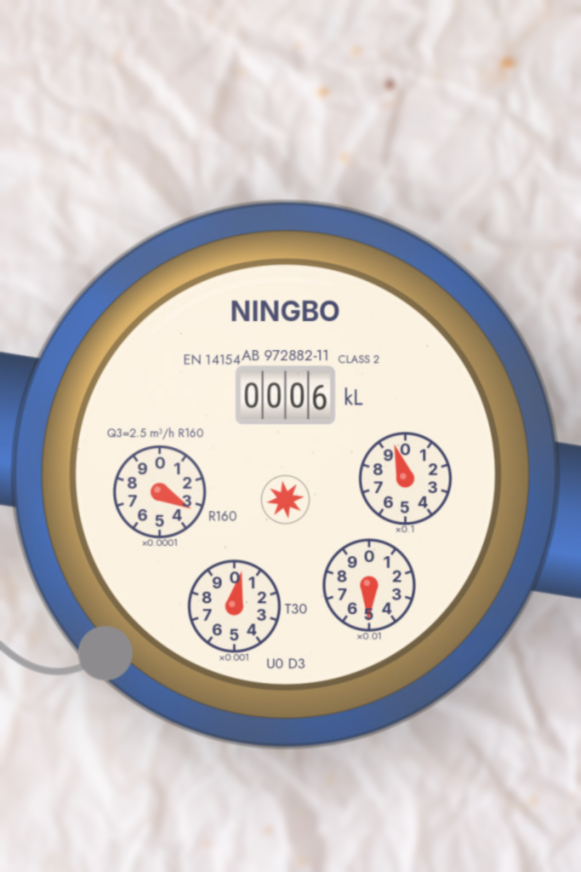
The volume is 5.9503 kL
